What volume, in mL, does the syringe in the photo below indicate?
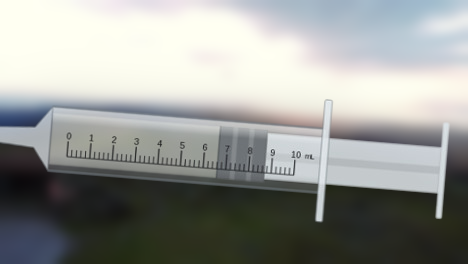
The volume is 6.6 mL
